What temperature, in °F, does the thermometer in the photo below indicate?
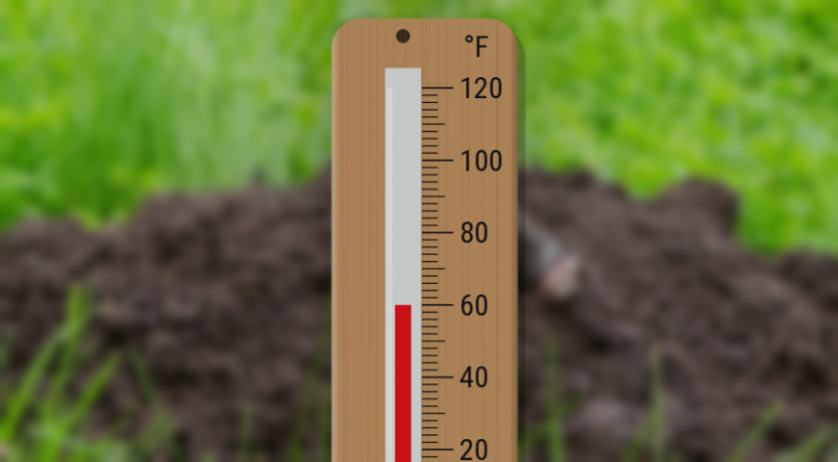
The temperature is 60 °F
